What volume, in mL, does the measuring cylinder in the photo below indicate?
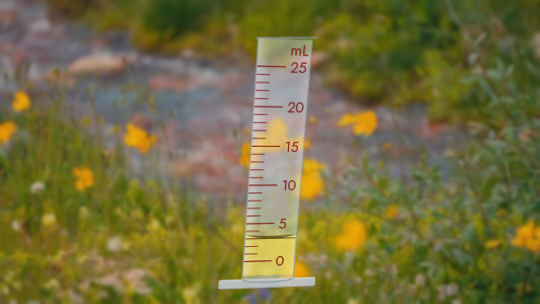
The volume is 3 mL
